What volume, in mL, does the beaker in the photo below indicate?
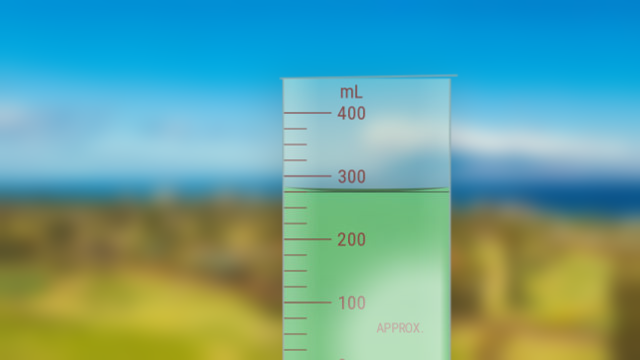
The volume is 275 mL
